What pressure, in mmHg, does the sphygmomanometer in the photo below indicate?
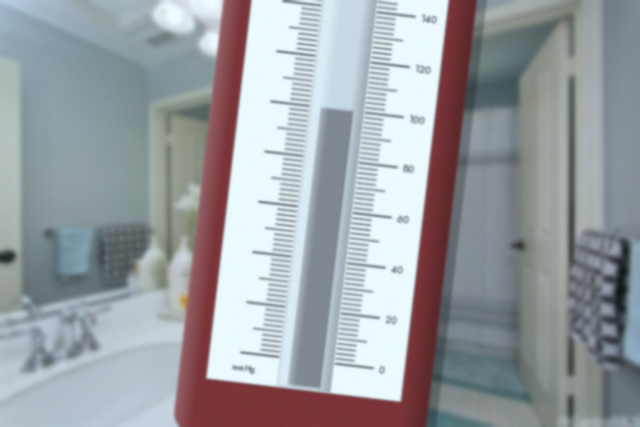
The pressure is 100 mmHg
